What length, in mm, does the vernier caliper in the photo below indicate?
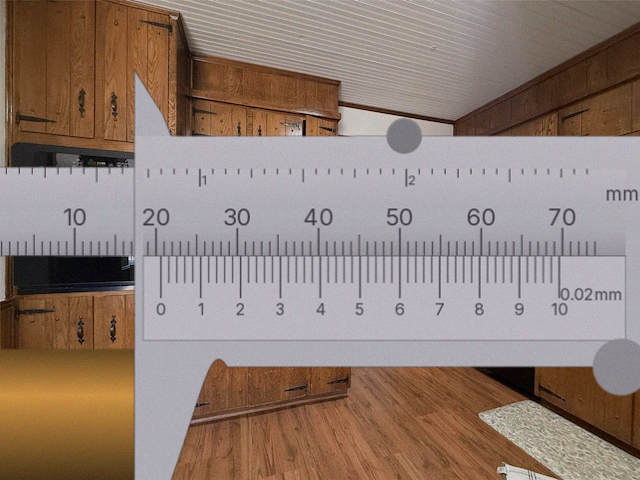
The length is 20.6 mm
